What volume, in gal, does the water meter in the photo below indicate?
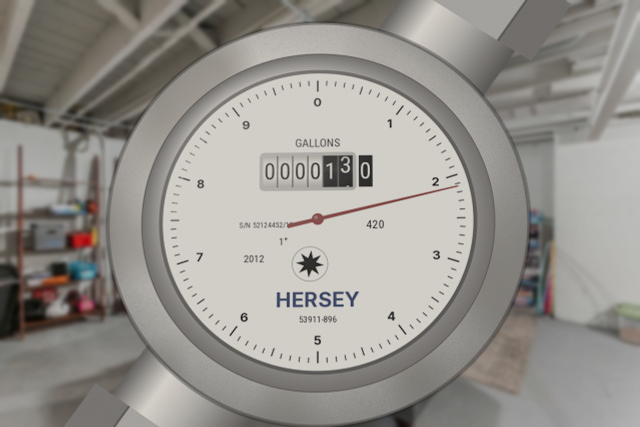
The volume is 132.1 gal
